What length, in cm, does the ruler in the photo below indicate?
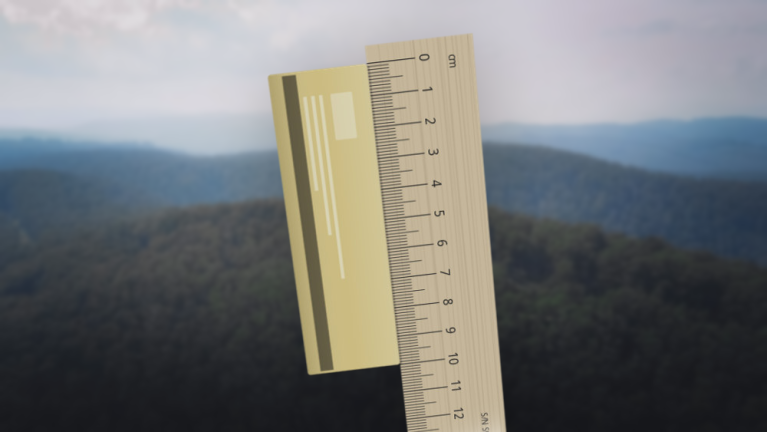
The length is 10 cm
